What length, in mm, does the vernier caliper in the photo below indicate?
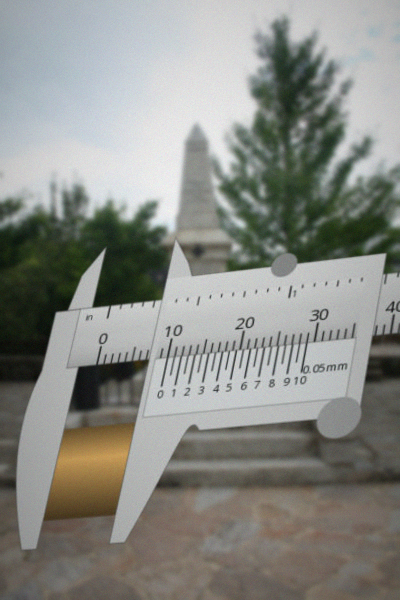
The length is 10.0 mm
